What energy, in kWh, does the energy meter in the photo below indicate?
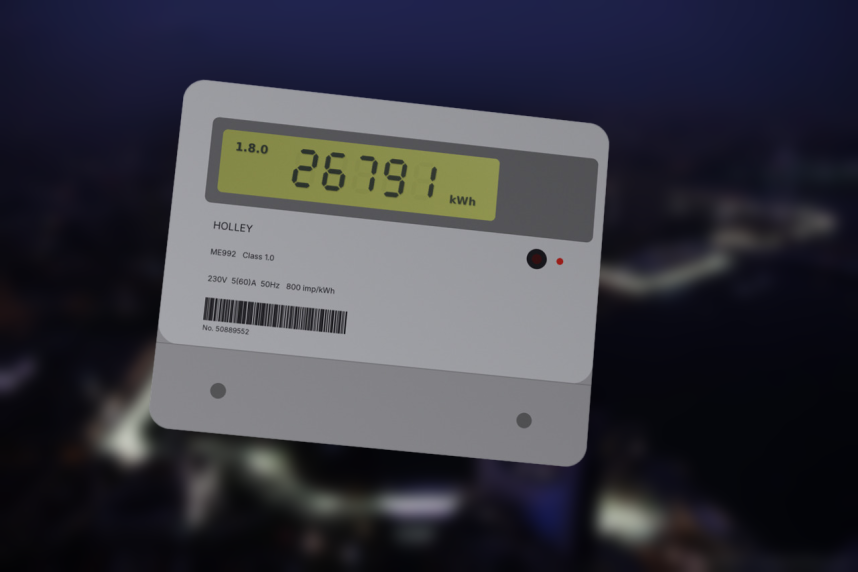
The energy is 26791 kWh
